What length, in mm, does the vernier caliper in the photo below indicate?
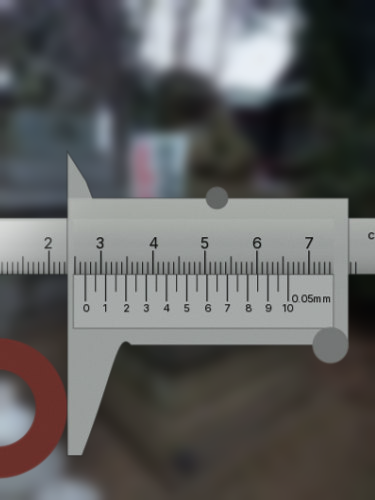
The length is 27.0 mm
